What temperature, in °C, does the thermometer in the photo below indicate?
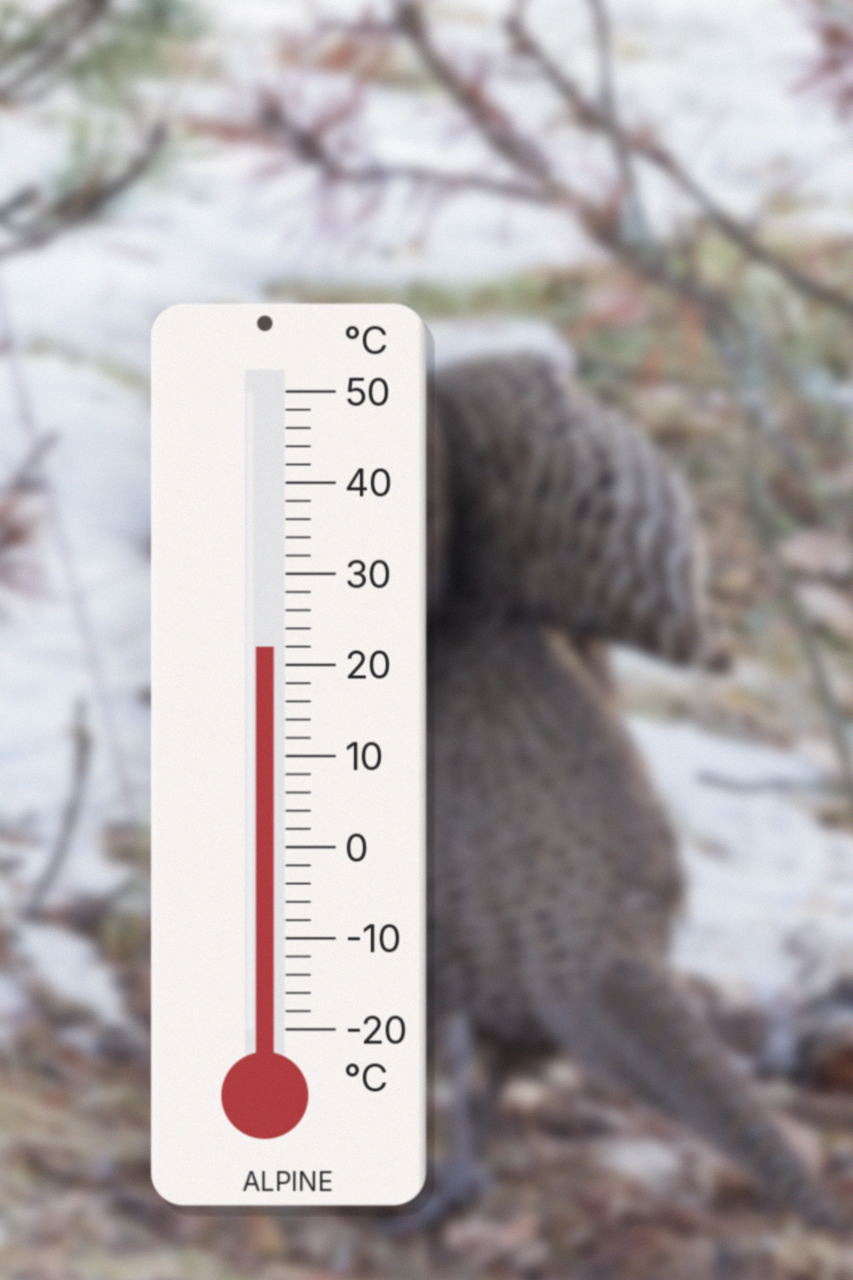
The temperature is 22 °C
